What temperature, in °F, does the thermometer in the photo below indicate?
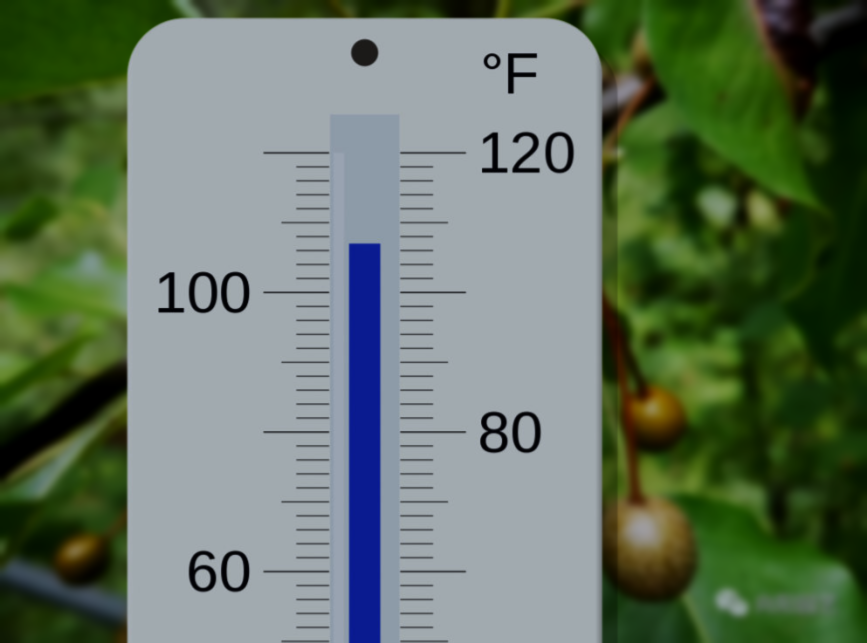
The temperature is 107 °F
